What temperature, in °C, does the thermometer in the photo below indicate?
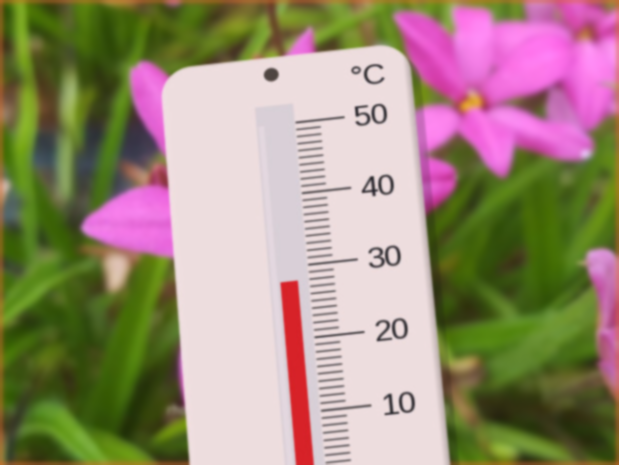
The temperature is 28 °C
